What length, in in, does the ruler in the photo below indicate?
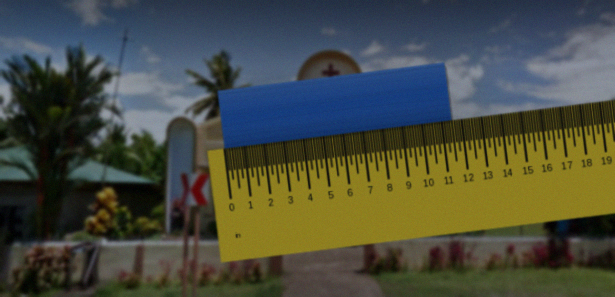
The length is 11.5 in
